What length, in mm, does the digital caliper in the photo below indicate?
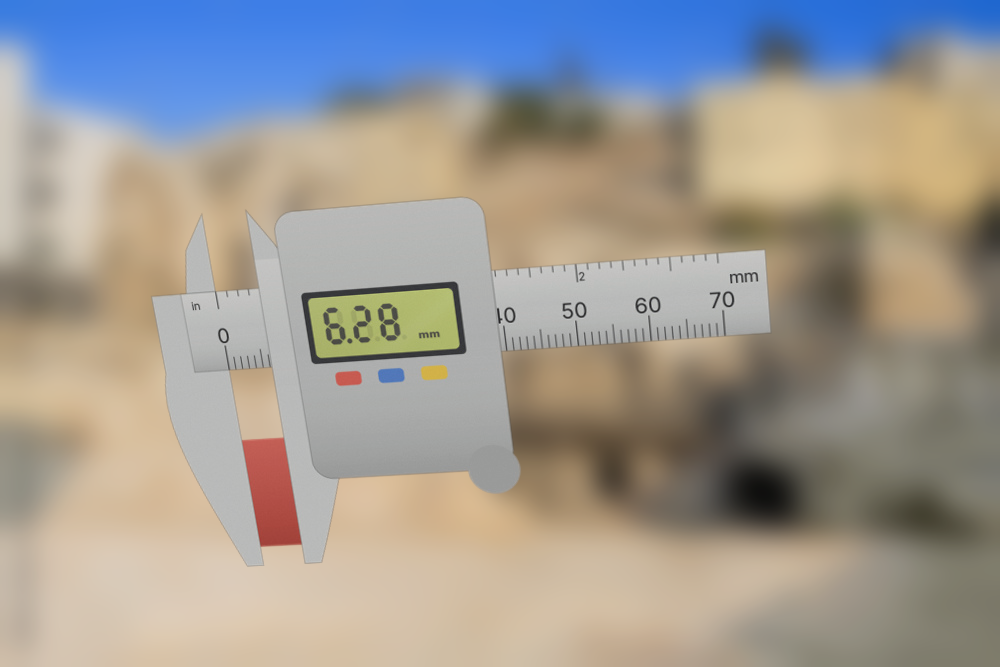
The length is 6.28 mm
